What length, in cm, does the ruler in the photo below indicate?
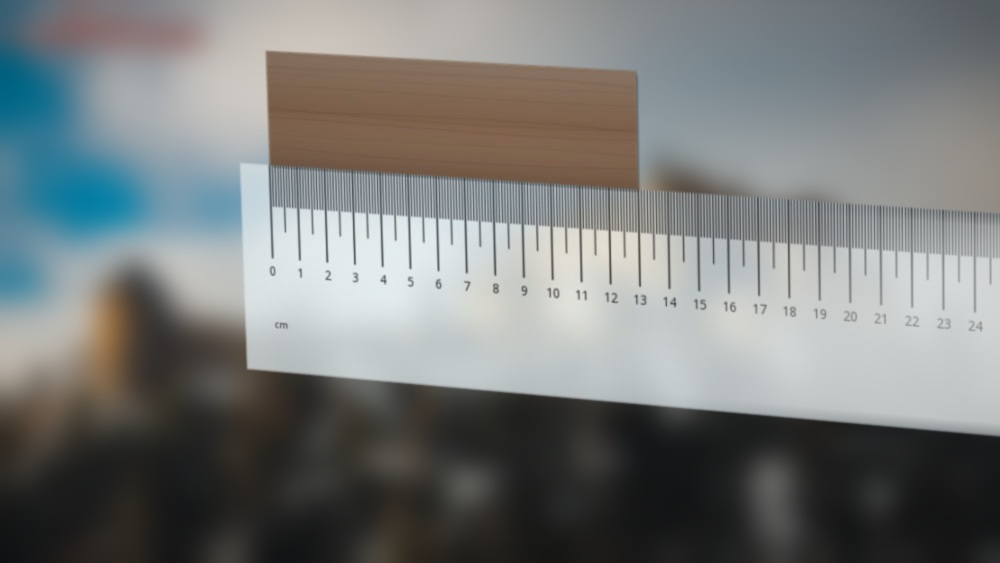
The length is 13 cm
